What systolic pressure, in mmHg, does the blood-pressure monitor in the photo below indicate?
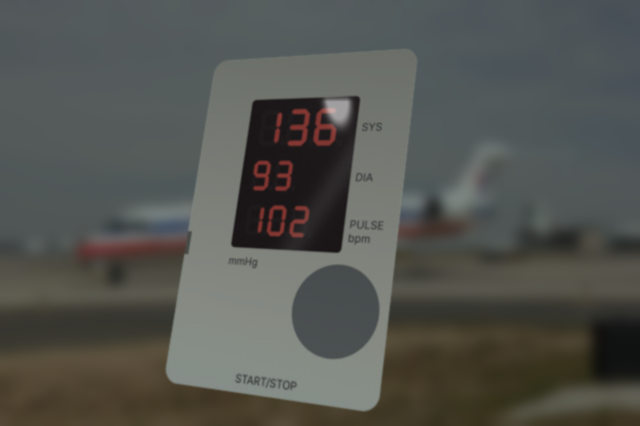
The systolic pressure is 136 mmHg
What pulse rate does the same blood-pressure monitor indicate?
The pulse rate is 102 bpm
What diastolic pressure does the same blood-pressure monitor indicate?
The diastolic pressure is 93 mmHg
